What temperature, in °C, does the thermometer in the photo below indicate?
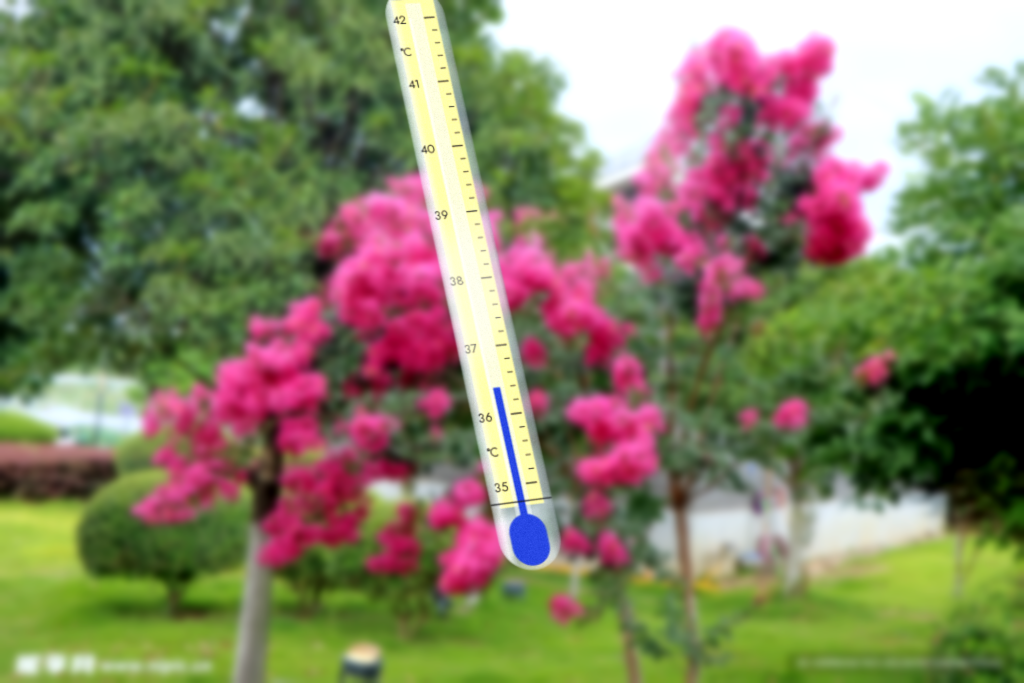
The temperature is 36.4 °C
